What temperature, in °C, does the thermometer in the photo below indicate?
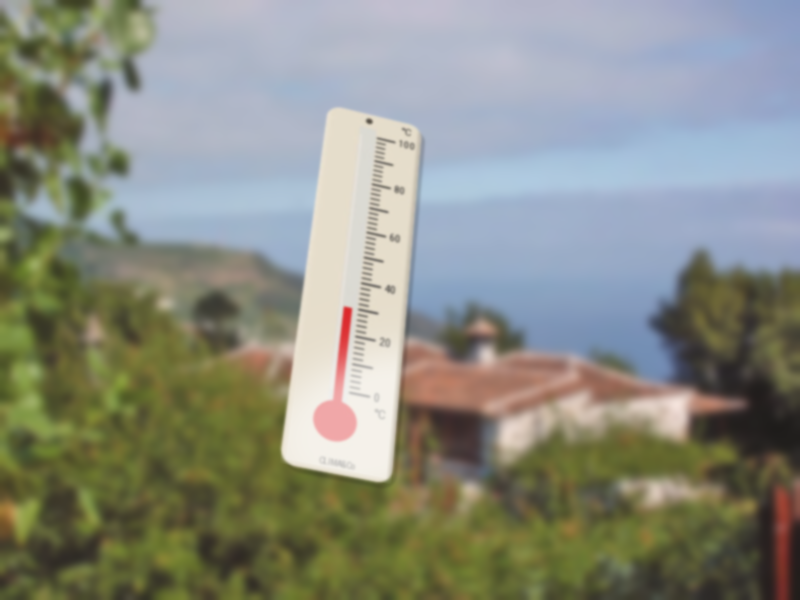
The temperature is 30 °C
